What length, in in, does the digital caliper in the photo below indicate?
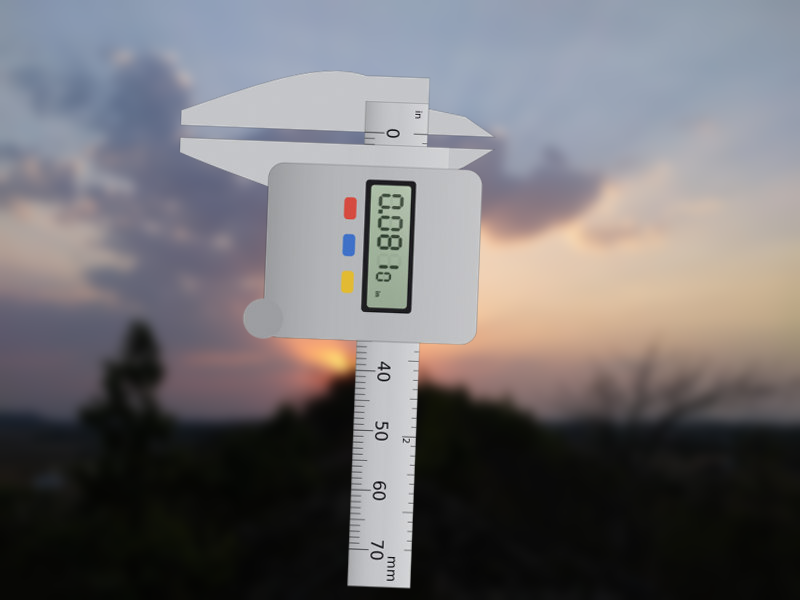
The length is 0.0810 in
